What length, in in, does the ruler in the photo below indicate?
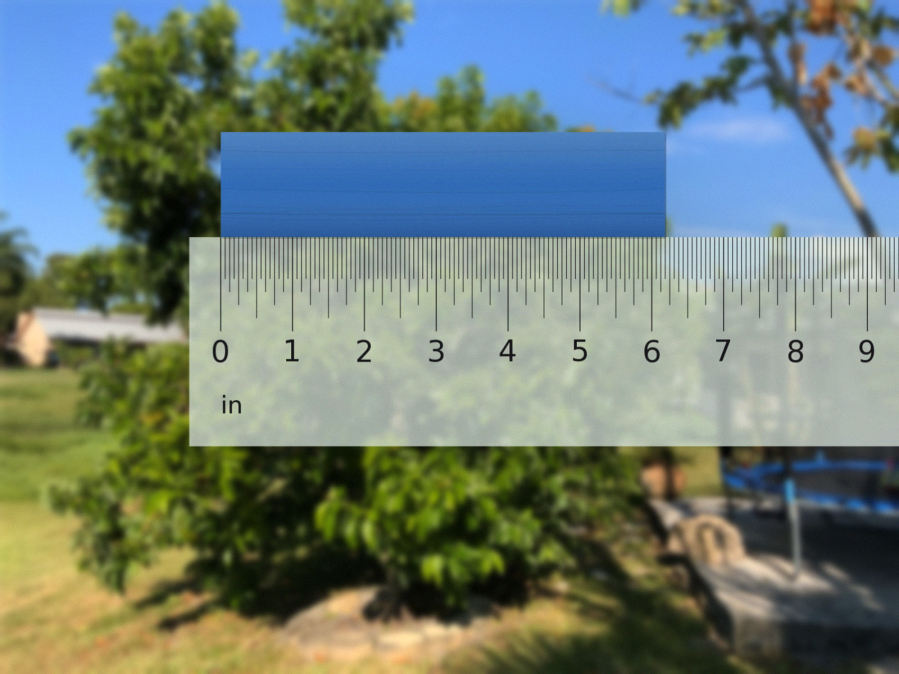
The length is 6.1875 in
